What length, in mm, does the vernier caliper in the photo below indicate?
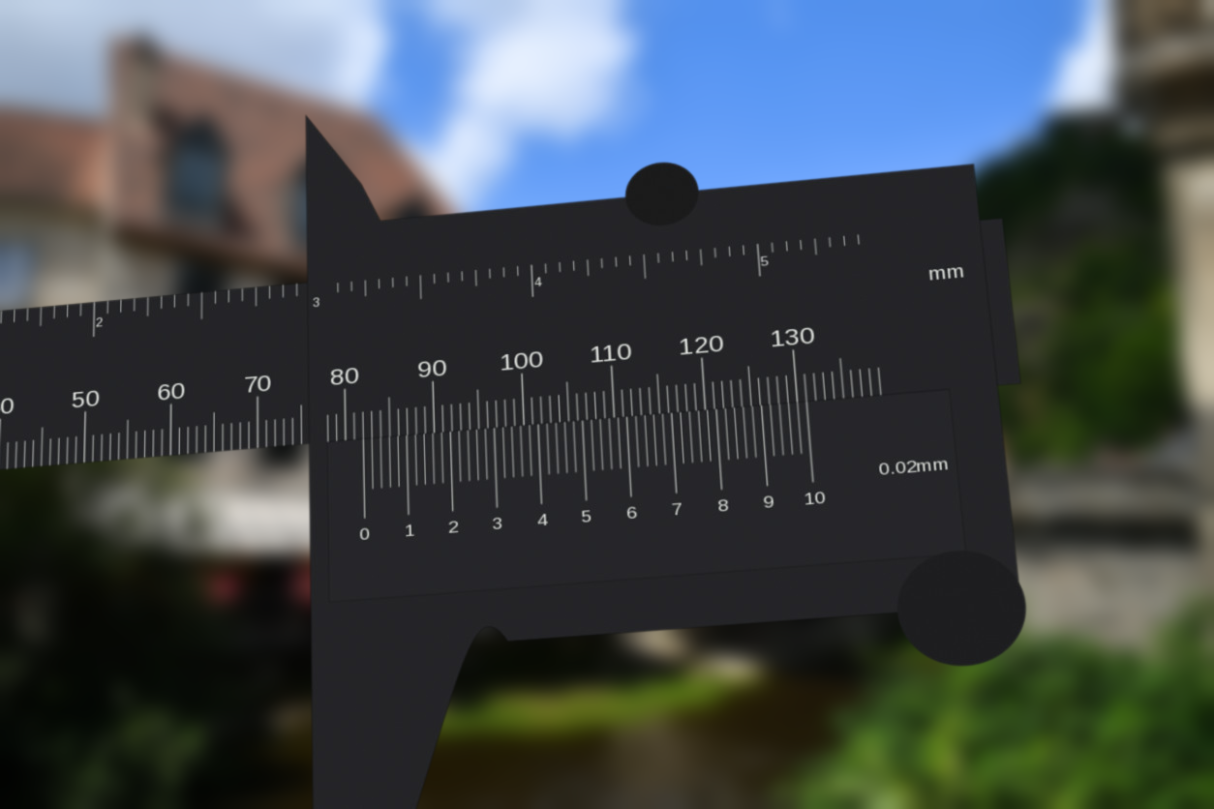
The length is 82.0 mm
